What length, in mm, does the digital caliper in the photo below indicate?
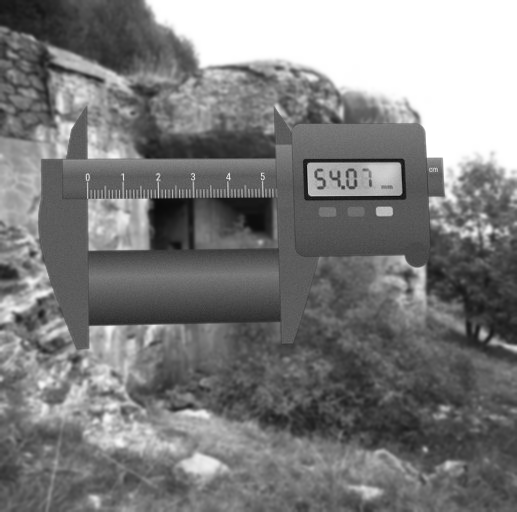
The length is 54.07 mm
